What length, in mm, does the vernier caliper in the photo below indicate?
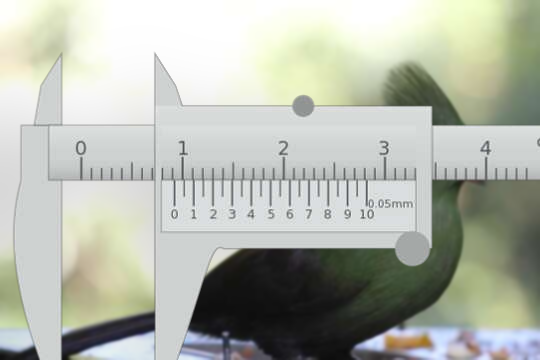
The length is 9.2 mm
